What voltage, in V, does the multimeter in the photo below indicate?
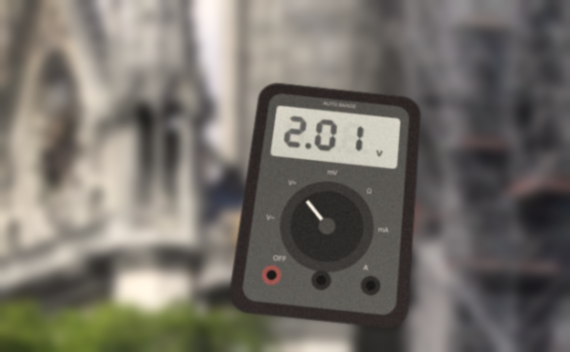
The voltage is 2.01 V
